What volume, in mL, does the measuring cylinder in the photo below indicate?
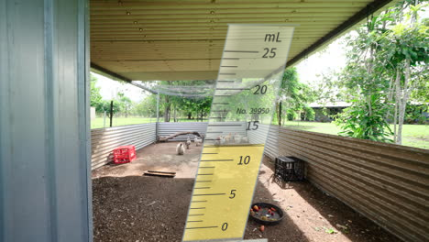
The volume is 12 mL
